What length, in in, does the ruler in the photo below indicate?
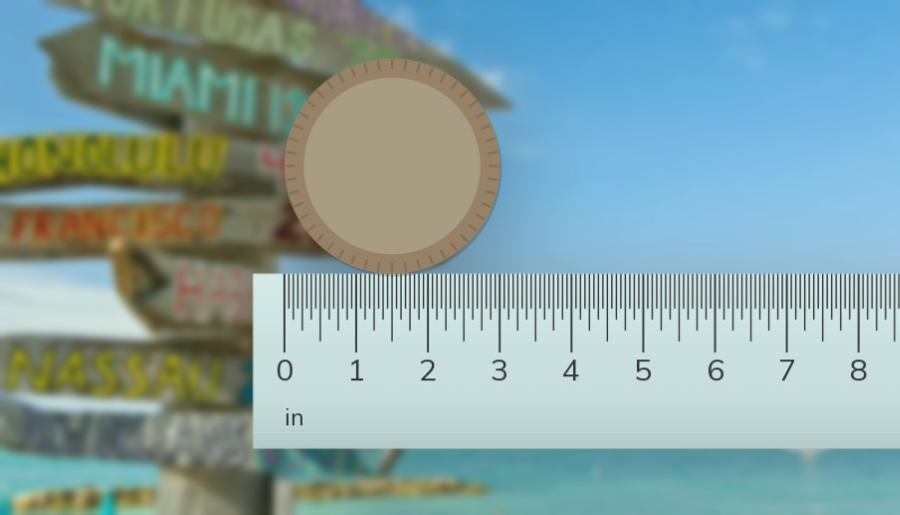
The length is 3 in
